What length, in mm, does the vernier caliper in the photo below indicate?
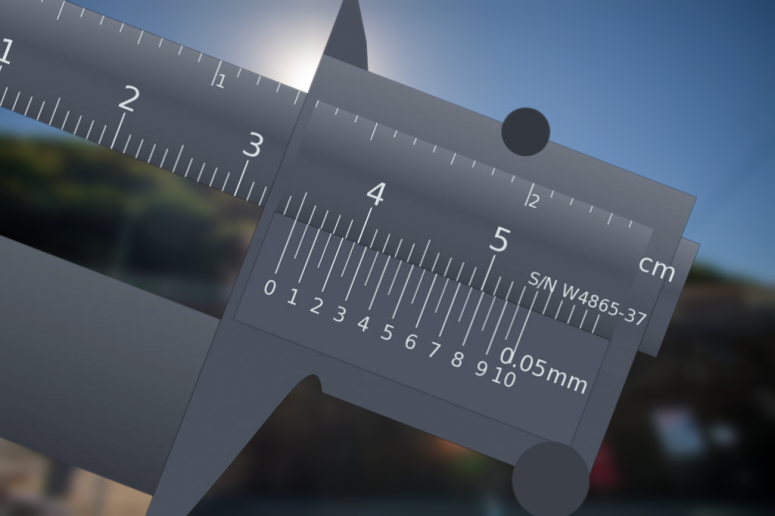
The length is 35.0 mm
